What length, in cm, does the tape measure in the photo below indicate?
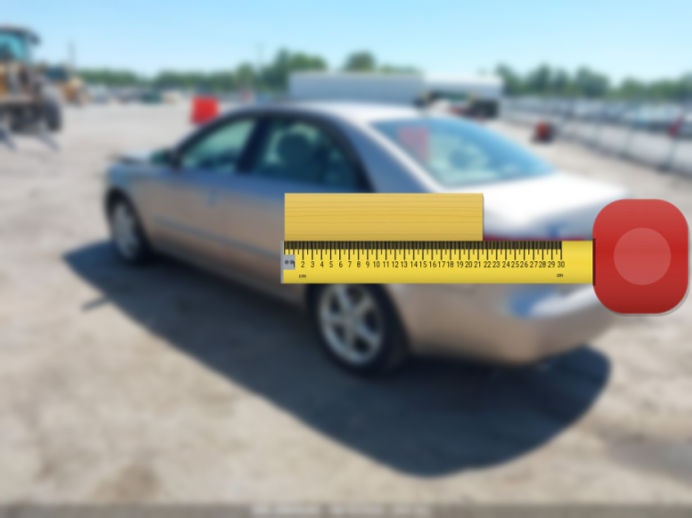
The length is 21.5 cm
